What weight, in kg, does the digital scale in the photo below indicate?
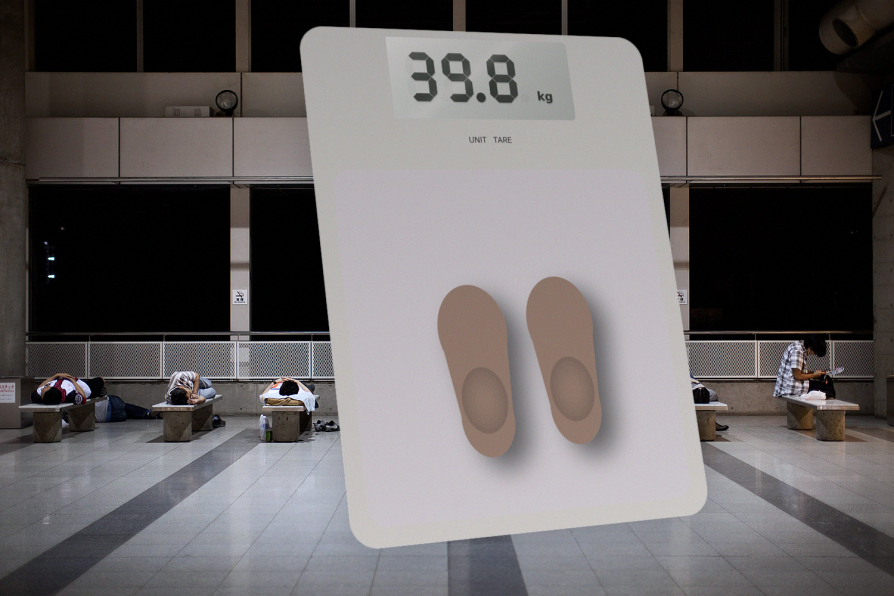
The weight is 39.8 kg
